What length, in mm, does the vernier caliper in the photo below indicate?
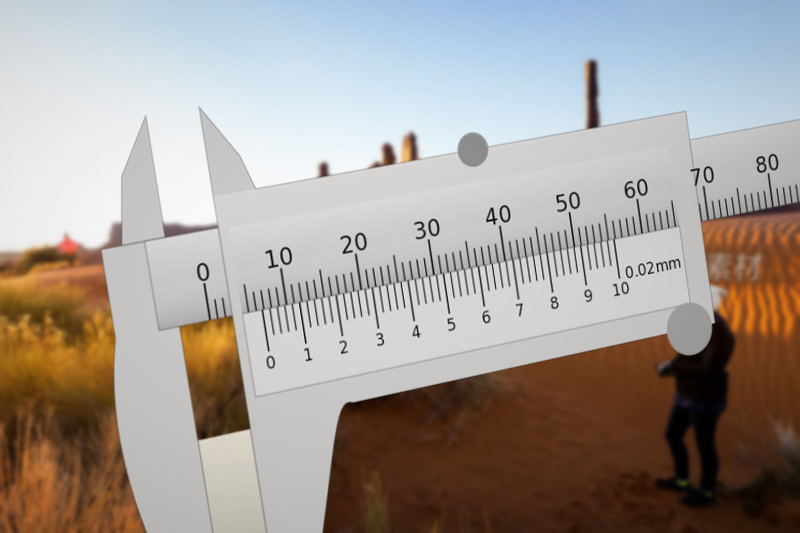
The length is 6.8 mm
